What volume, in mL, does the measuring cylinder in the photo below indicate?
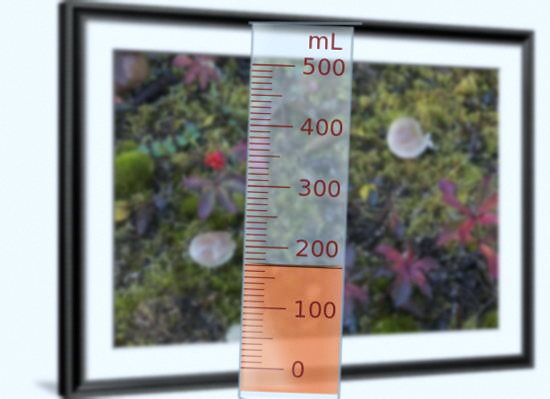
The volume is 170 mL
